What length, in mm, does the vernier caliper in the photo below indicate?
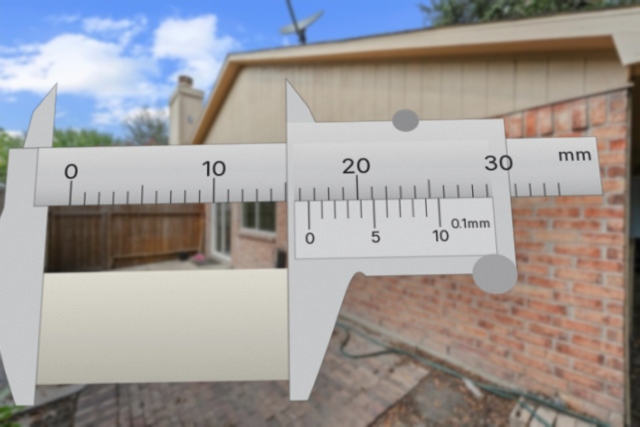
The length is 16.6 mm
